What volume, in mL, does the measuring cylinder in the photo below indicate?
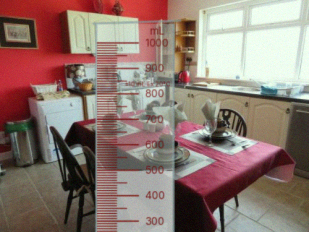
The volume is 500 mL
